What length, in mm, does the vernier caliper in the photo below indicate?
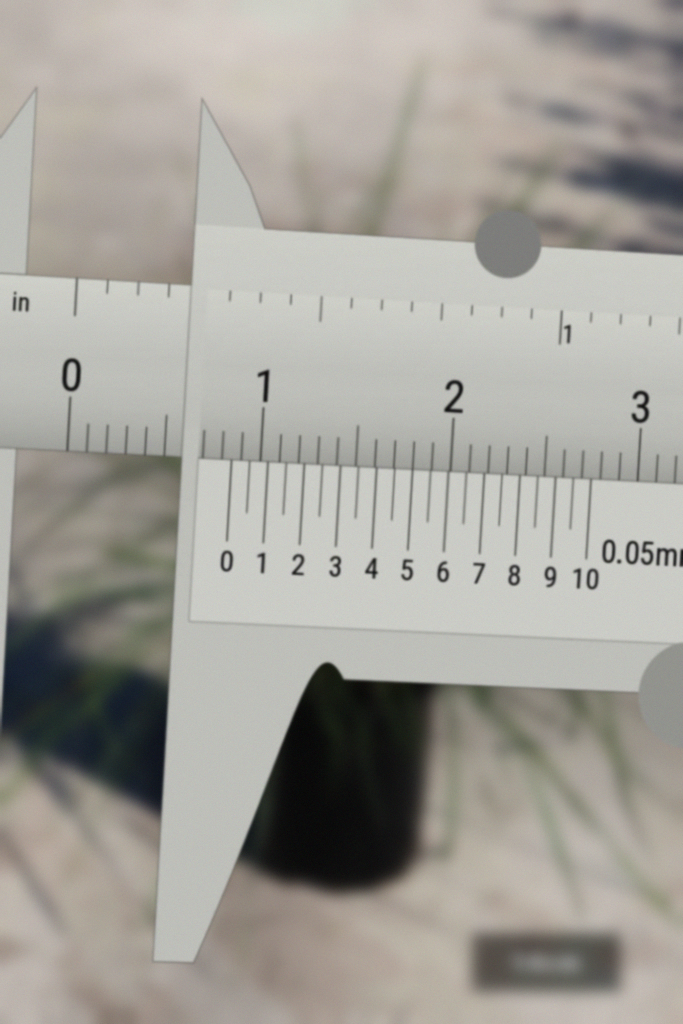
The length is 8.5 mm
